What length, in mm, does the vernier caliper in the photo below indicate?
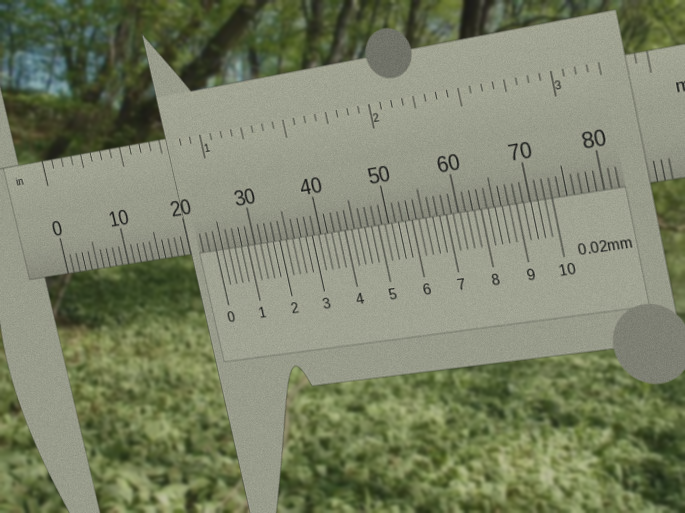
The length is 24.0 mm
